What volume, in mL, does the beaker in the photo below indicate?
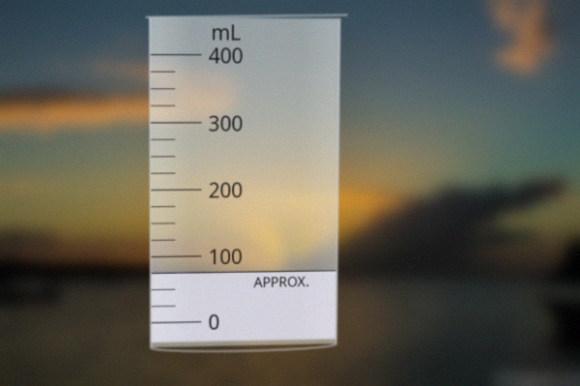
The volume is 75 mL
